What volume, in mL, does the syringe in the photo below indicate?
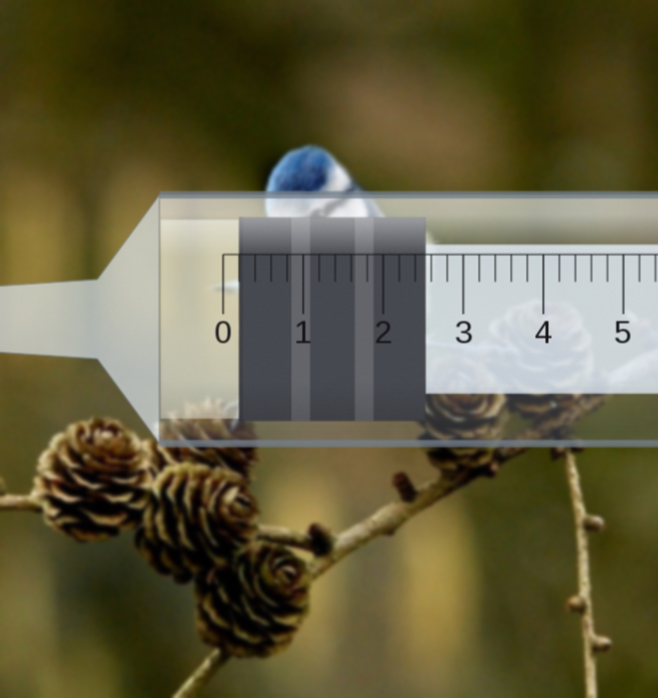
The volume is 0.2 mL
